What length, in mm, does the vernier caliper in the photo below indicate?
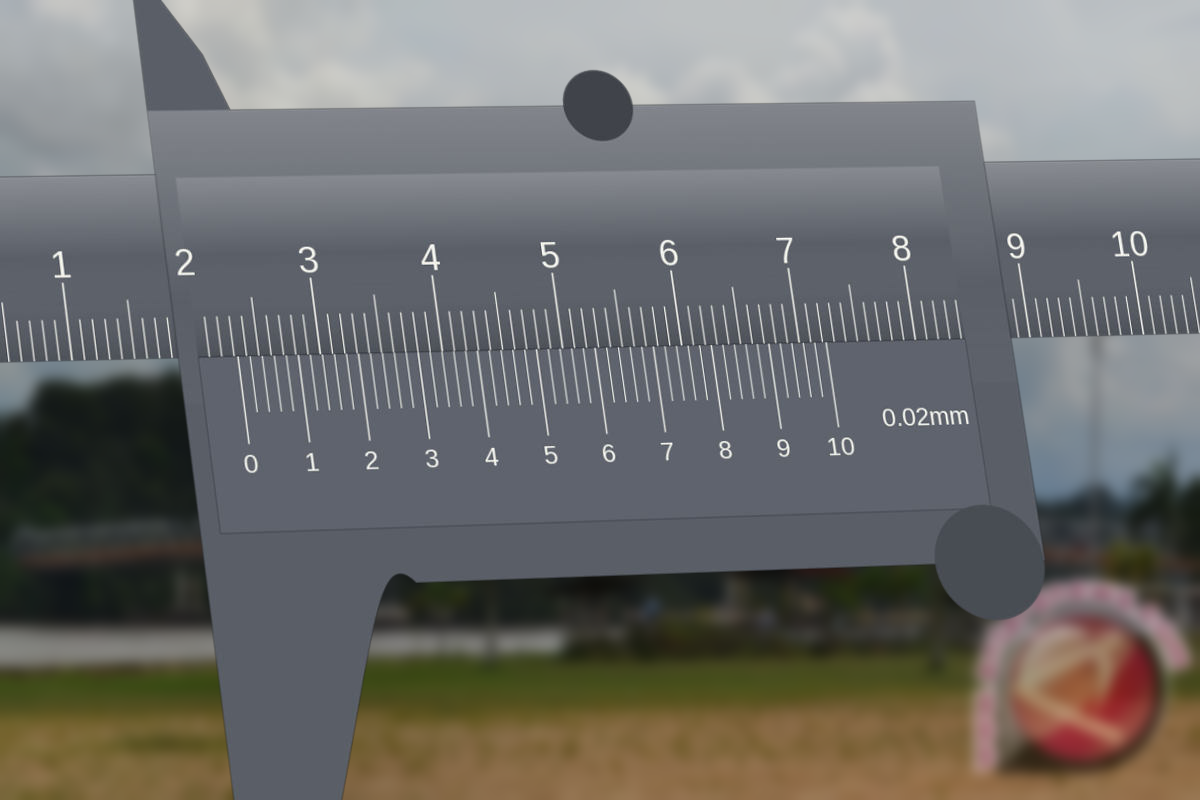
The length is 23.3 mm
